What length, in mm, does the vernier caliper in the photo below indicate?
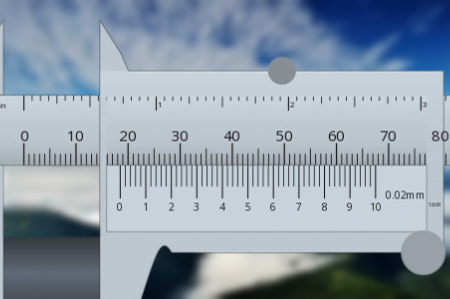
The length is 18.5 mm
